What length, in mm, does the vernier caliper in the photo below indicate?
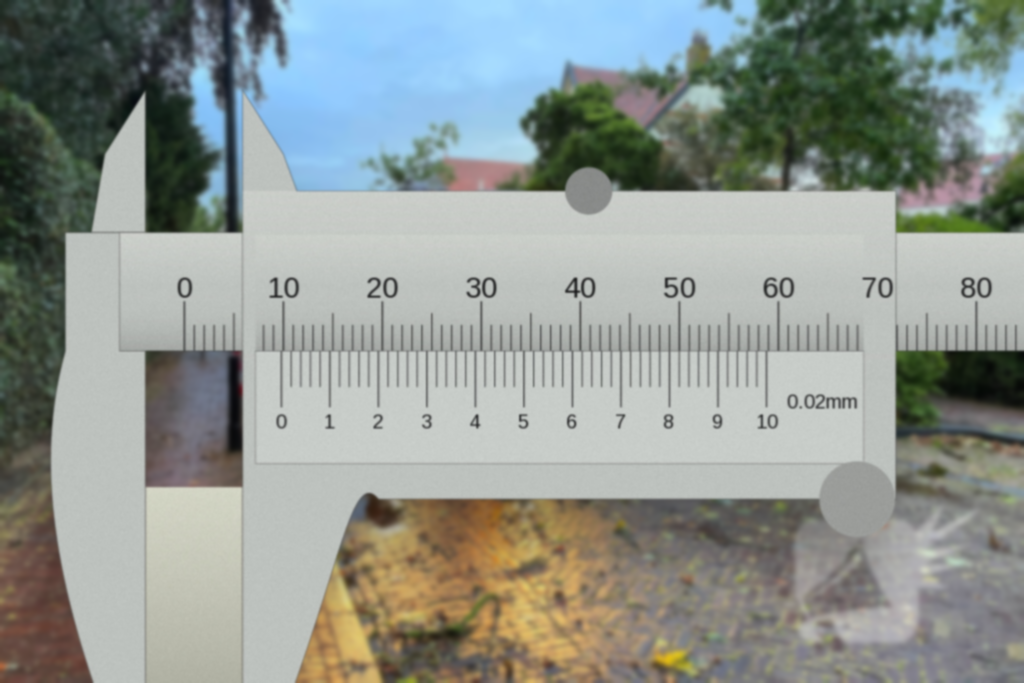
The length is 9.8 mm
